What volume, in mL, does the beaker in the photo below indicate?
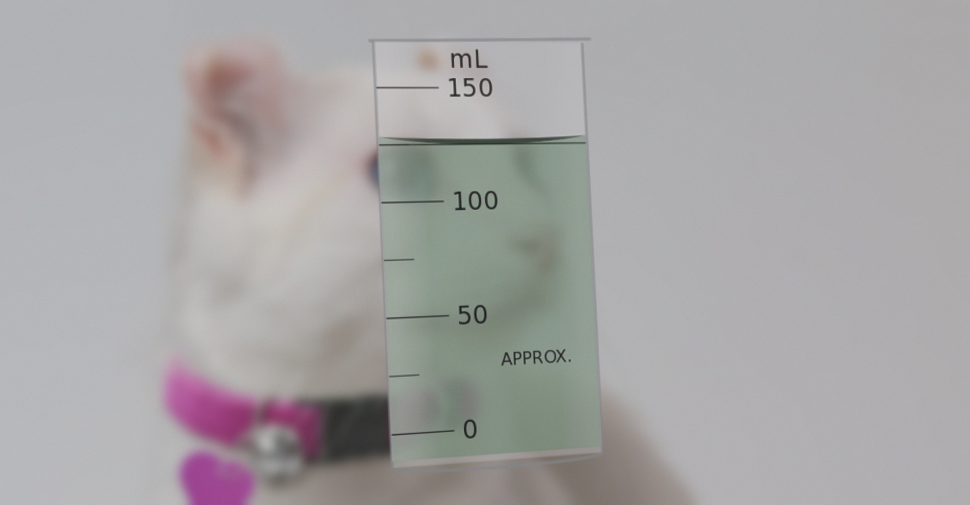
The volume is 125 mL
